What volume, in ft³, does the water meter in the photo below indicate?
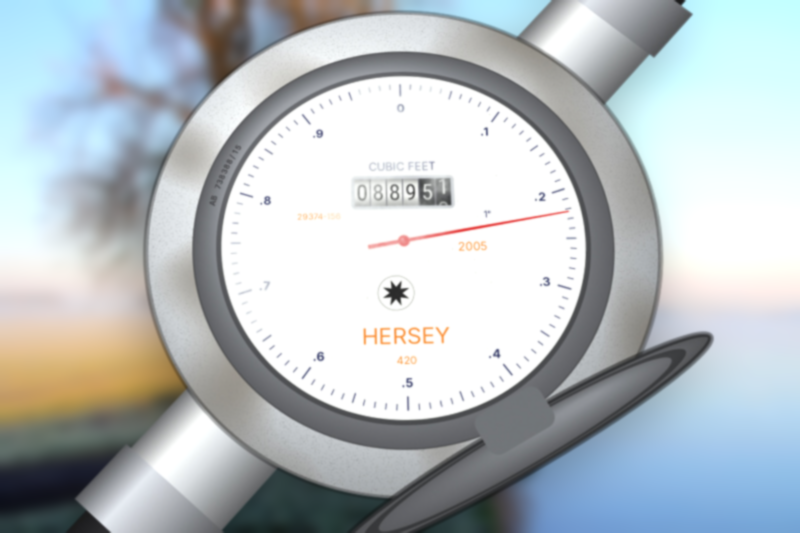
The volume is 88951.22 ft³
